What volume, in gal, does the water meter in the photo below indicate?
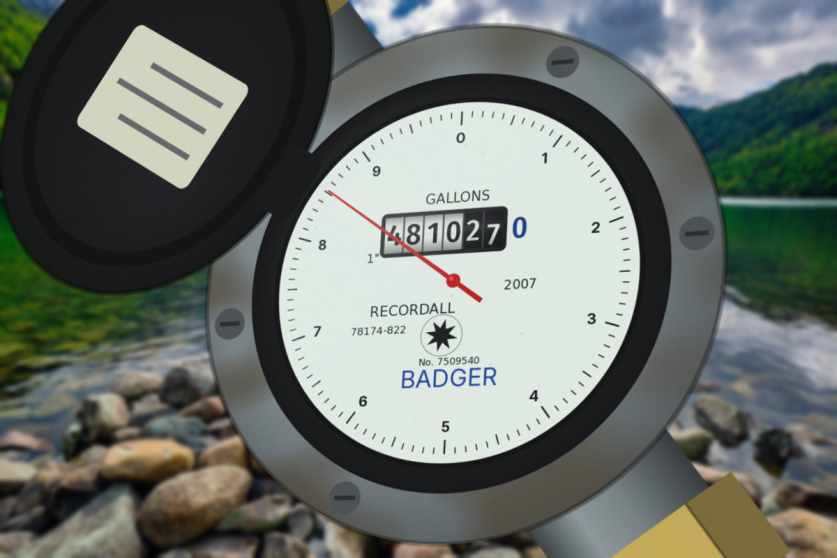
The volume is 4810268.5 gal
